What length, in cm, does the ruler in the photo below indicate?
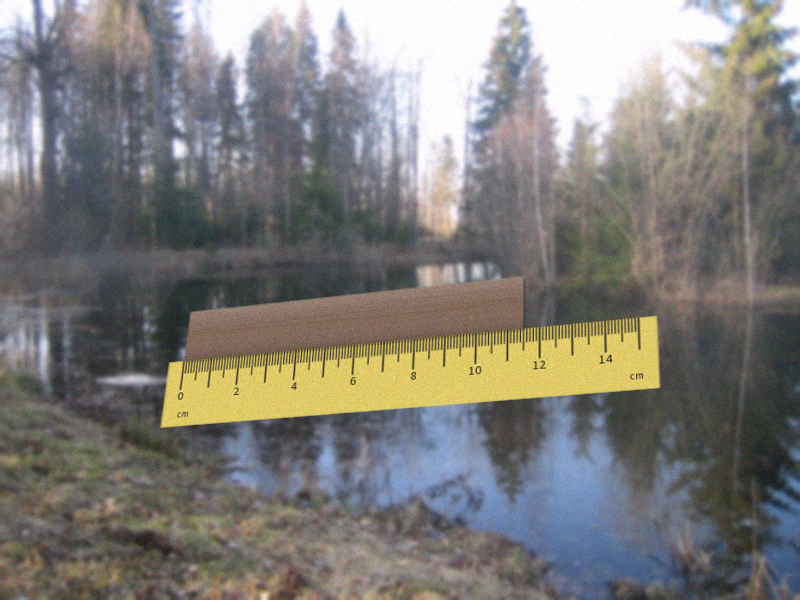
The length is 11.5 cm
